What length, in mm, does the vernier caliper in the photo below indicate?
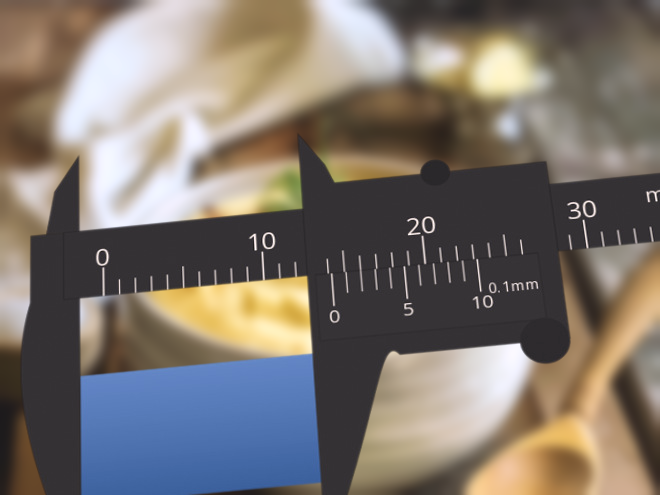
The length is 14.2 mm
